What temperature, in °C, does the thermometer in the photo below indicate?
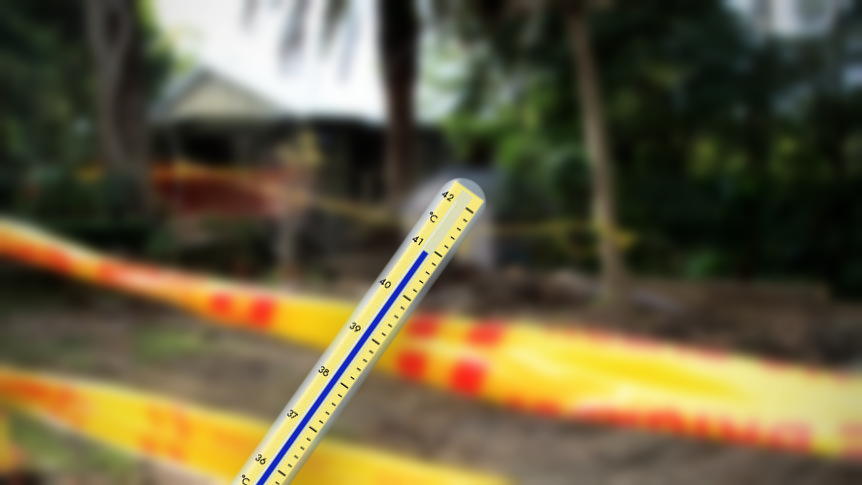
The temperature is 40.9 °C
